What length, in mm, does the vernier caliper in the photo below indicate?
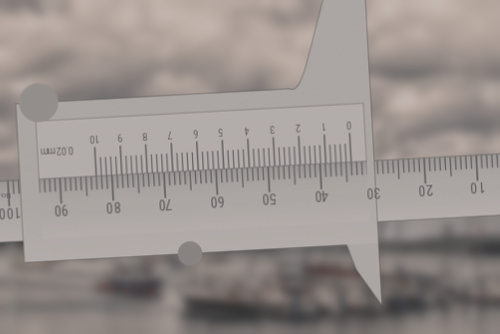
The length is 34.0 mm
